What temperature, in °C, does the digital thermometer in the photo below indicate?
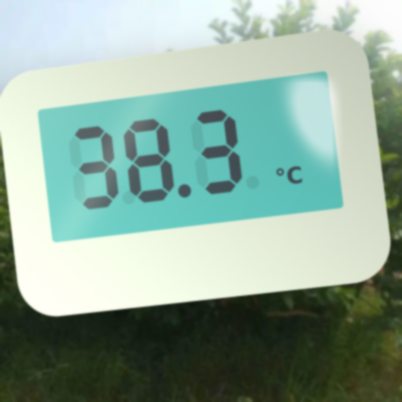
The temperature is 38.3 °C
